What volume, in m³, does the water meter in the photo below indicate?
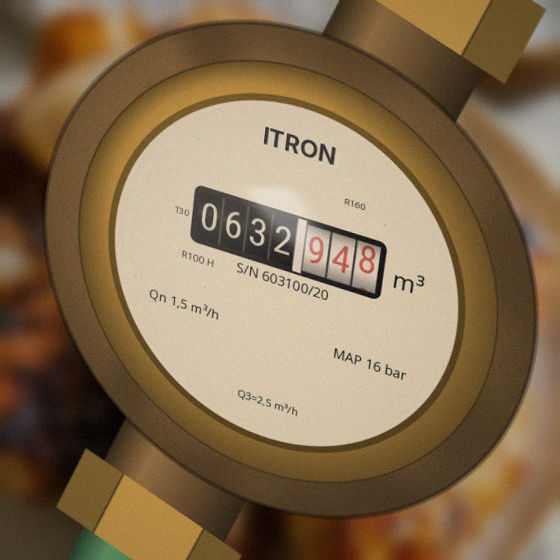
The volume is 632.948 m³
